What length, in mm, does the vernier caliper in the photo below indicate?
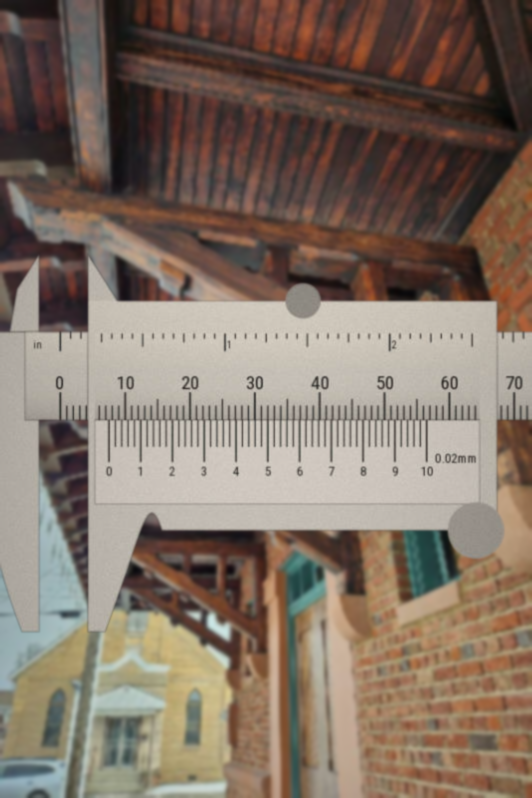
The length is 7.5 mm
